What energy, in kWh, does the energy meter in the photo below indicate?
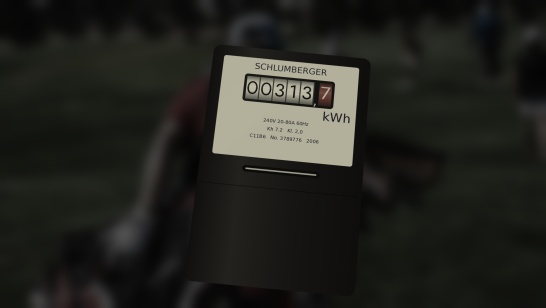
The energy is 313.7 kWh
